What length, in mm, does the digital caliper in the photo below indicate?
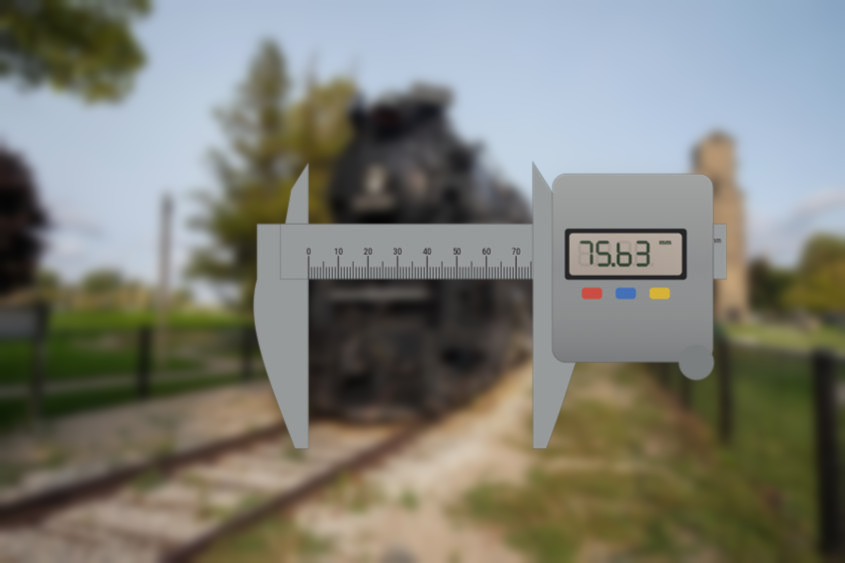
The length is 75.63 mm
